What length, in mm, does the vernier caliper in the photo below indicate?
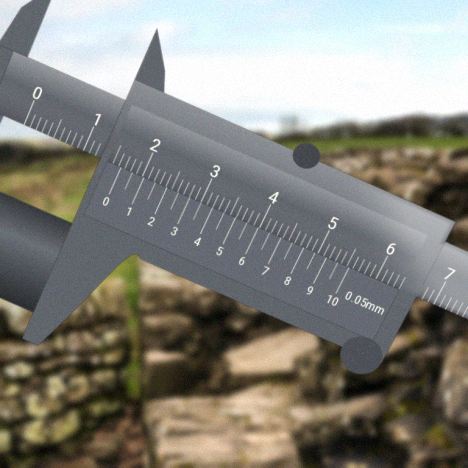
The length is 16.4 mm
